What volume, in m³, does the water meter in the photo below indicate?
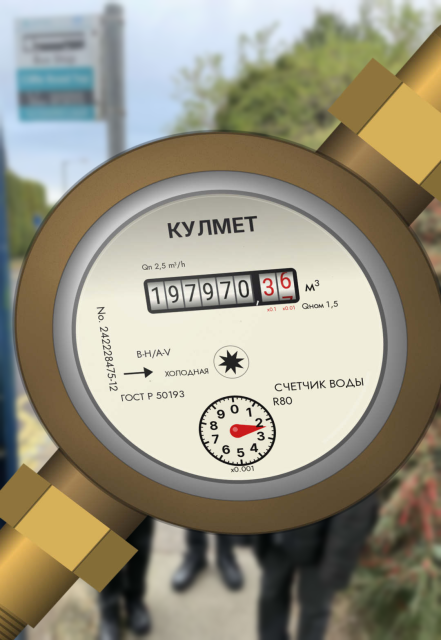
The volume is 197970.362 m³
